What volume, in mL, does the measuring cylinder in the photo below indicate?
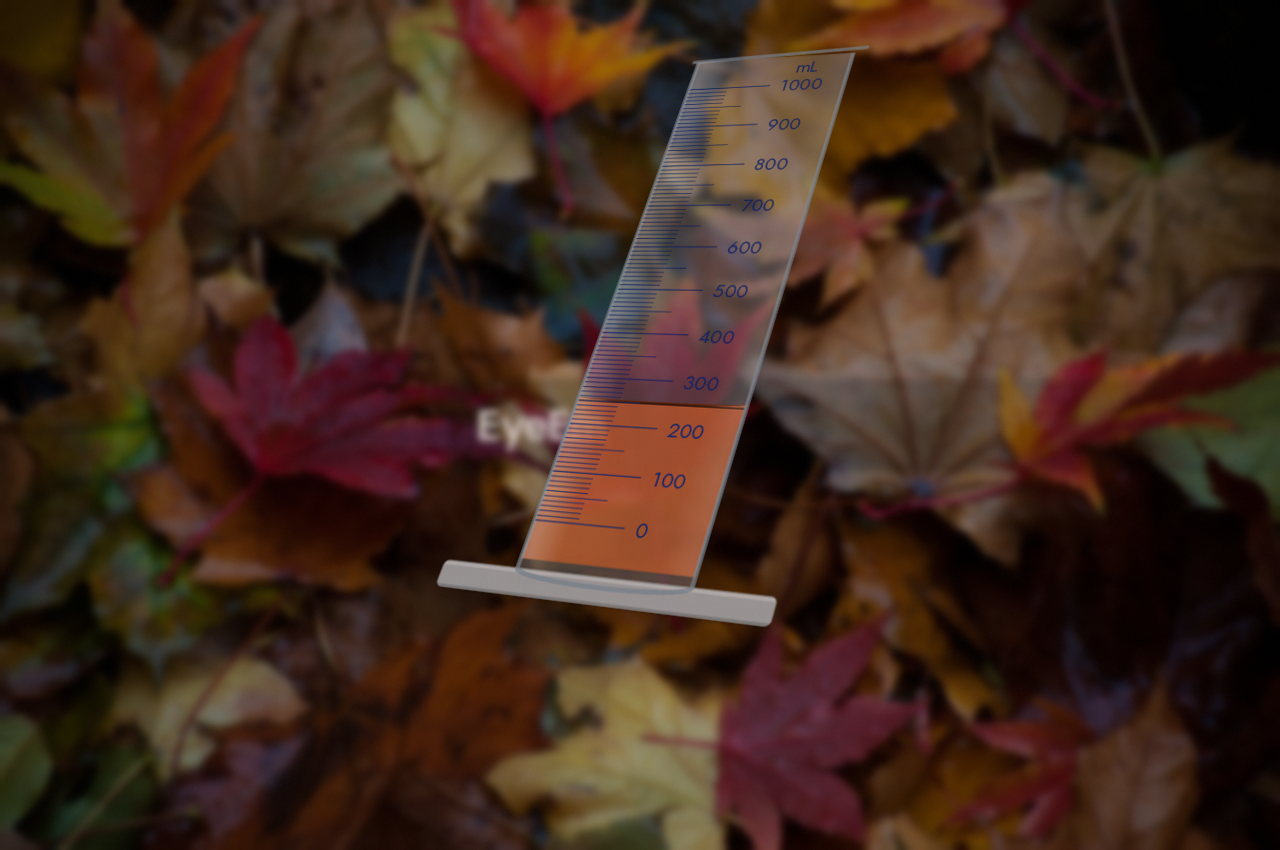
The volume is 250 mL
